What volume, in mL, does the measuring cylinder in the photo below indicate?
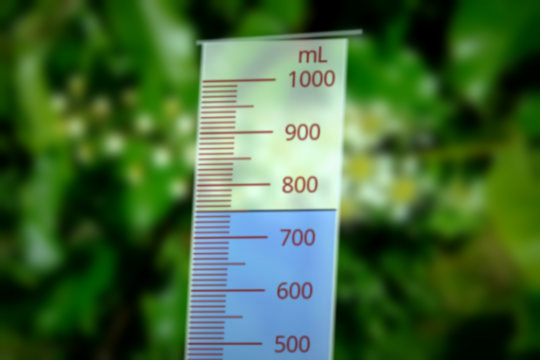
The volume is 750 mL
